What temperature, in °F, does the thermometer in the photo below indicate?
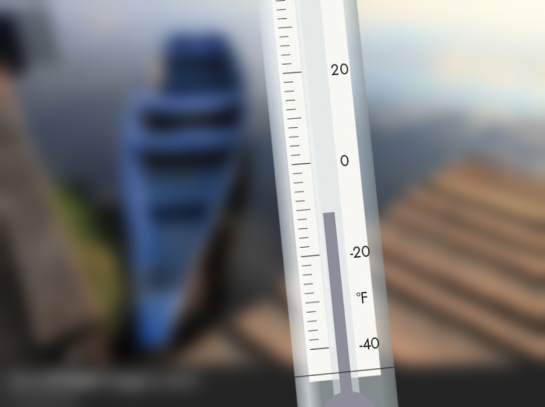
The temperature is -11 °F
